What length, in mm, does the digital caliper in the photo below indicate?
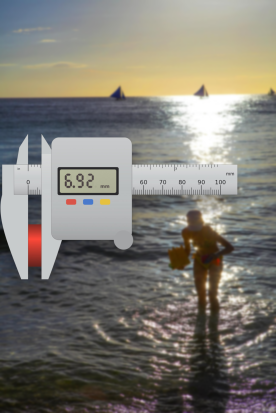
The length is 6.92 mm
